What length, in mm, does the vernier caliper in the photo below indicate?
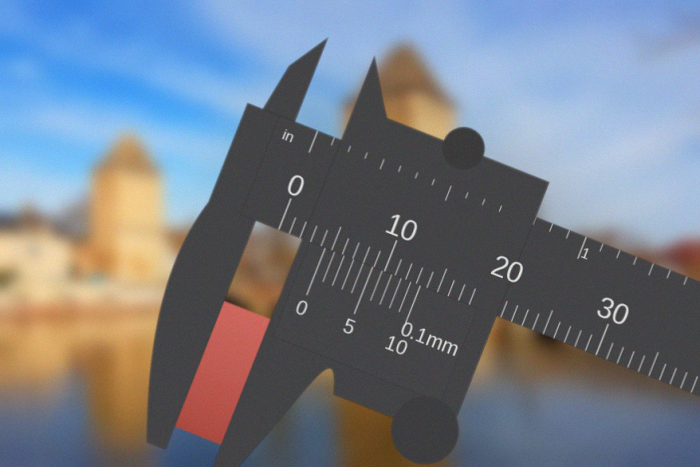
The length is 4.4 mm
